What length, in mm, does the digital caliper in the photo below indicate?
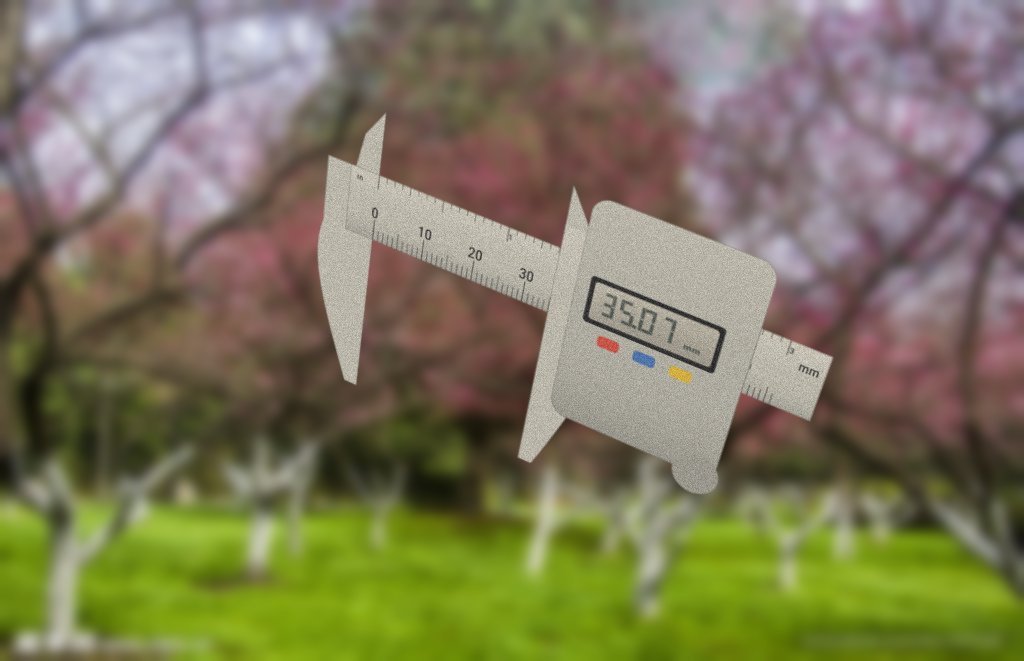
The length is 35.07 mm
